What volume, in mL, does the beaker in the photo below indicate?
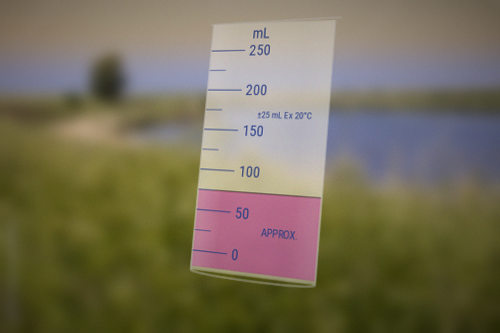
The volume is 75 mL
